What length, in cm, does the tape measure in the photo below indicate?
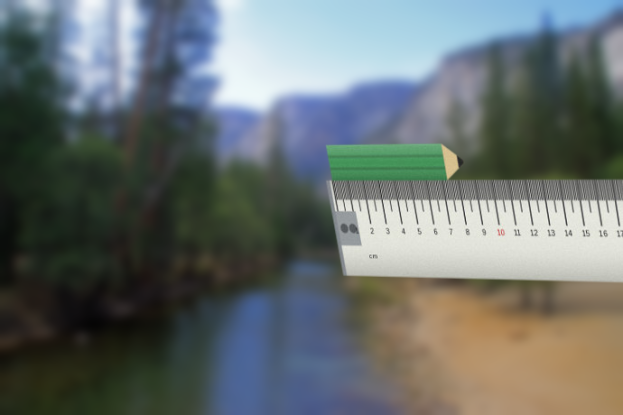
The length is 8.5 cm
